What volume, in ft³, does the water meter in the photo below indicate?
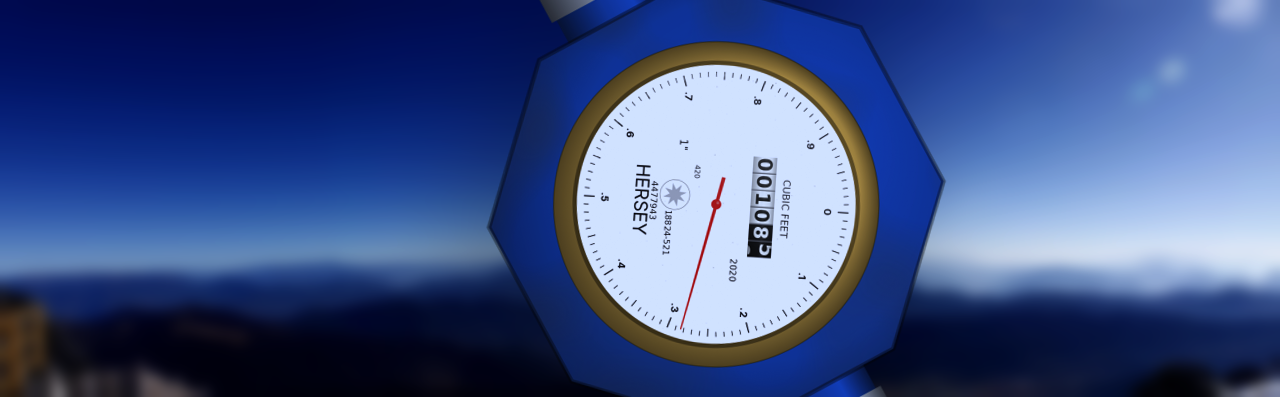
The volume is 1085.28 ft³
